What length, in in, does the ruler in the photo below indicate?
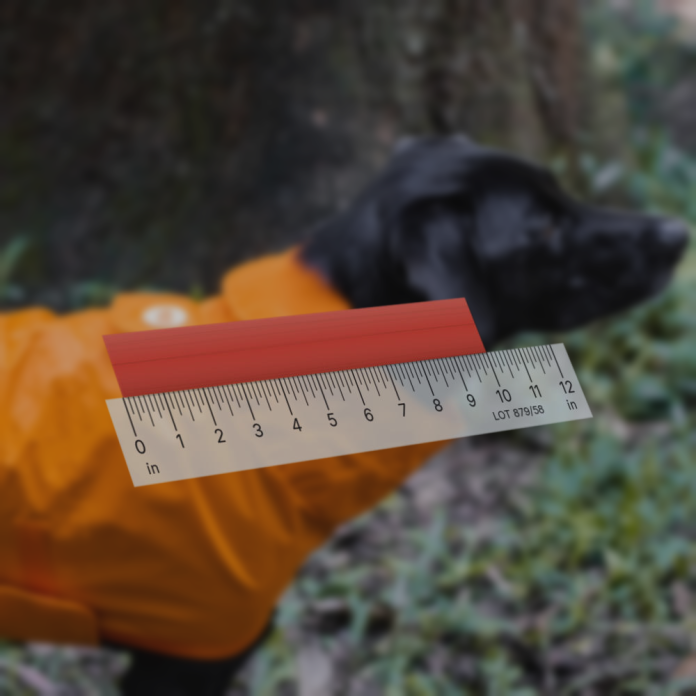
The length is 10 in
